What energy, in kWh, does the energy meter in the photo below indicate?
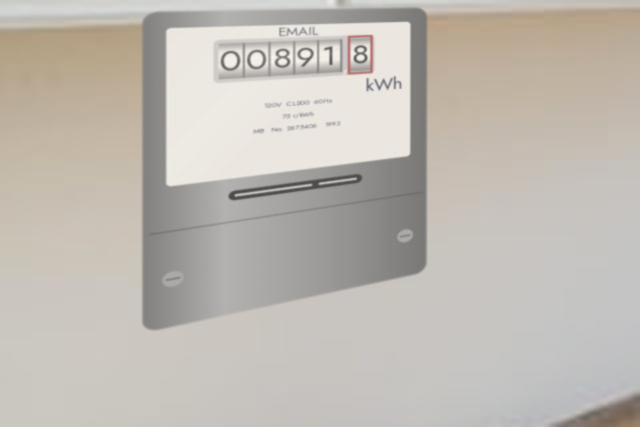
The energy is 891.8 kWh
